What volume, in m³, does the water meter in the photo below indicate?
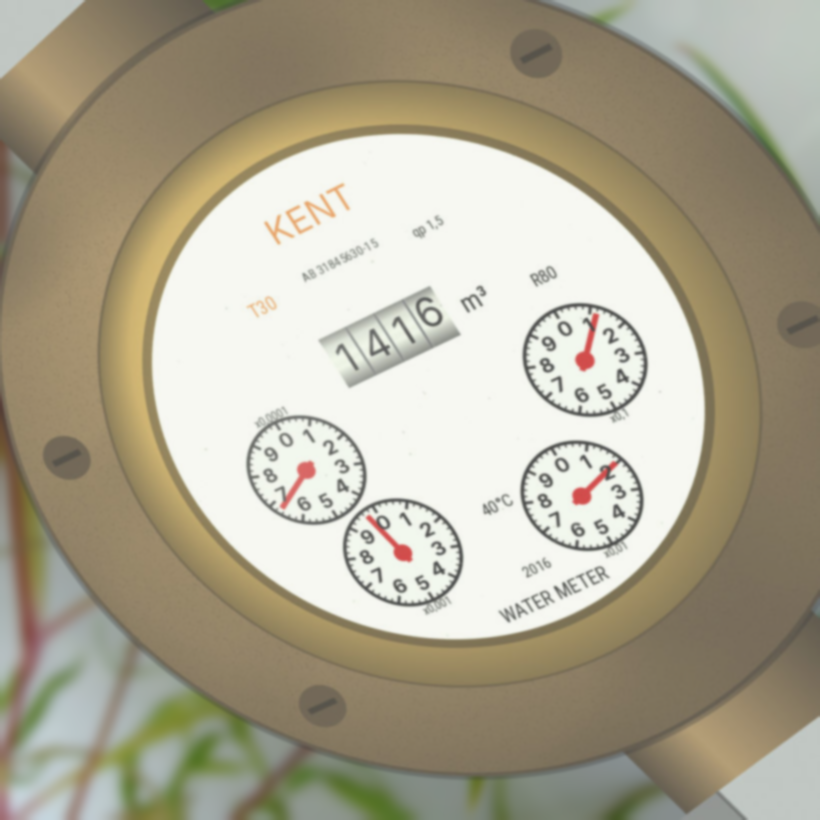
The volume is 1416.1196 m³
